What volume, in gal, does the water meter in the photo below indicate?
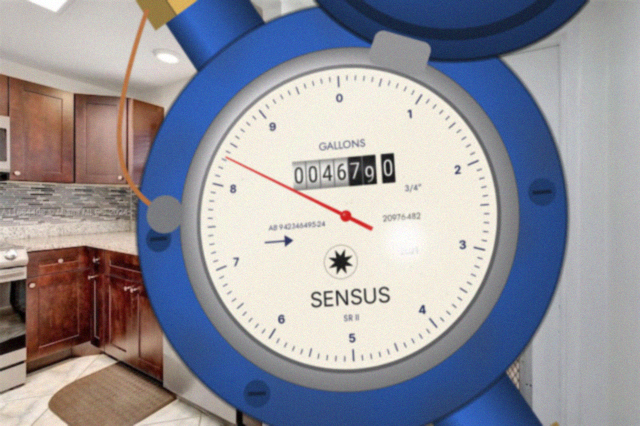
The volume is 46788.3 gal
